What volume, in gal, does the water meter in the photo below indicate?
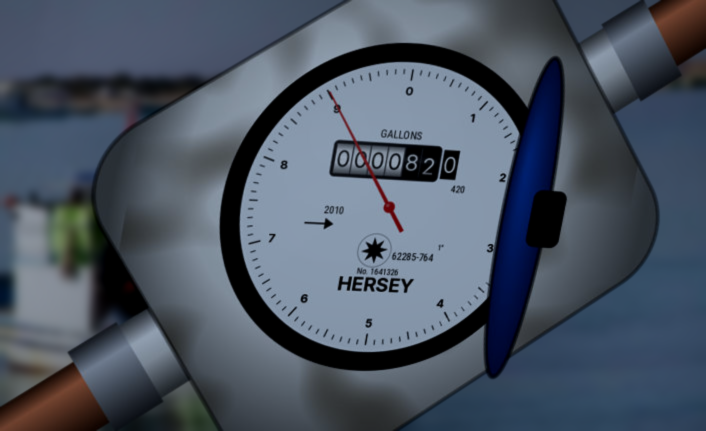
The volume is 819.0 gal
